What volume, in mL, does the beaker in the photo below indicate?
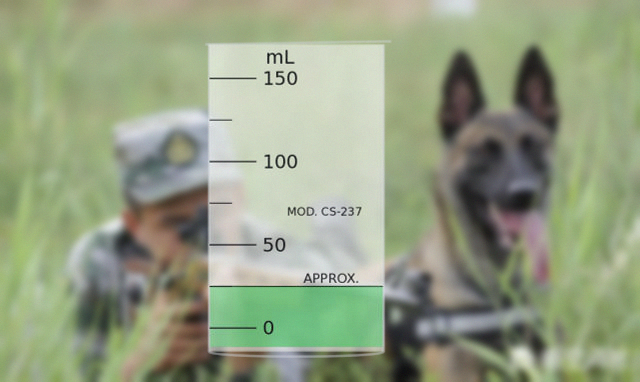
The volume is 25 mL
